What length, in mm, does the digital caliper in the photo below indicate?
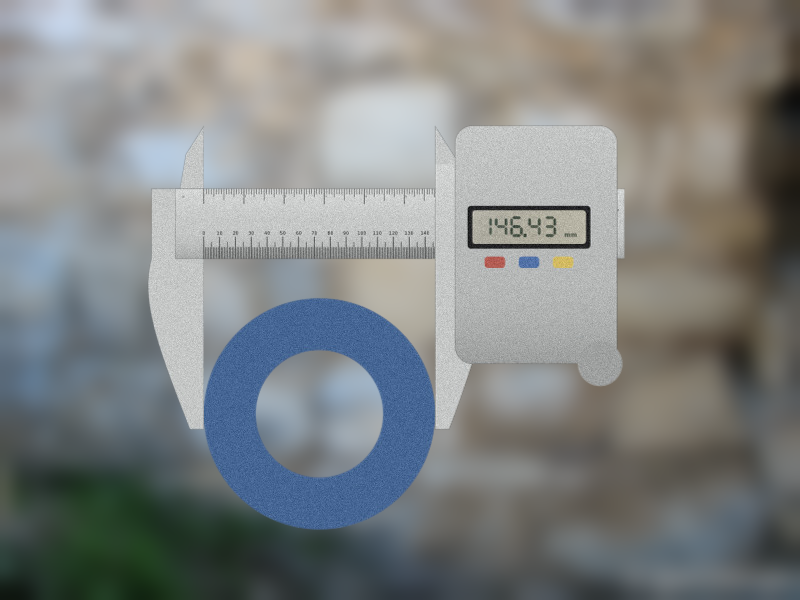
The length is 146.43 mm
